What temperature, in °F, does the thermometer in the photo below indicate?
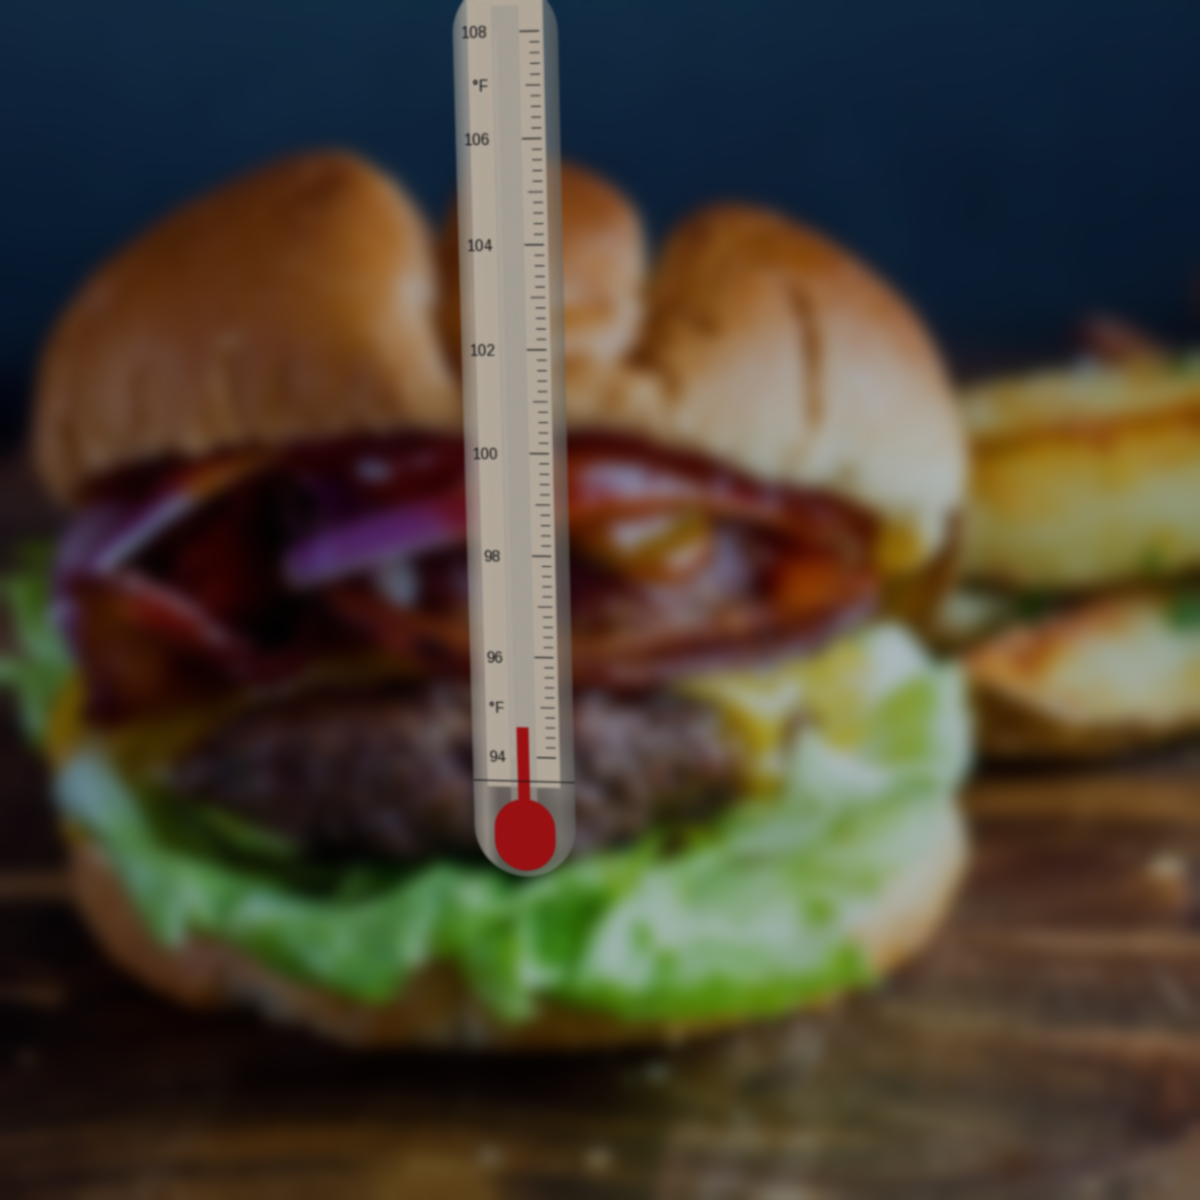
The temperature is 94.6 °F
